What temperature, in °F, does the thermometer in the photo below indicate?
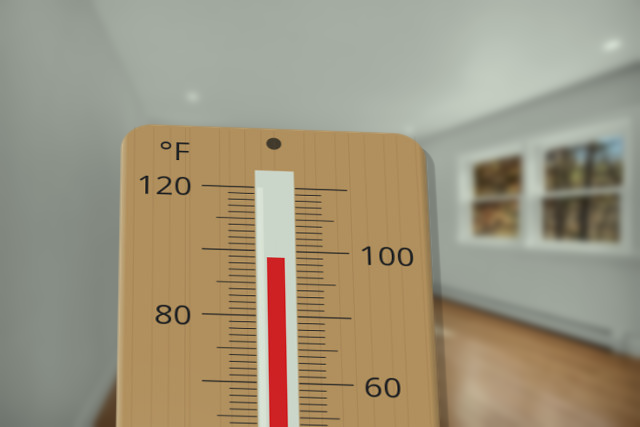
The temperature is 98 °F
